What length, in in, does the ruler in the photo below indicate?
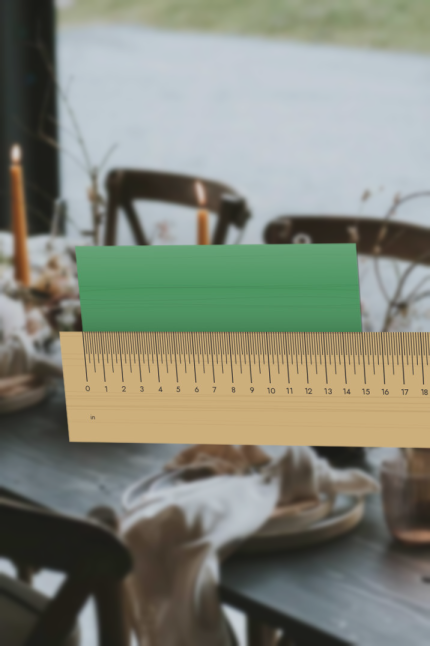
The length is 15 in
